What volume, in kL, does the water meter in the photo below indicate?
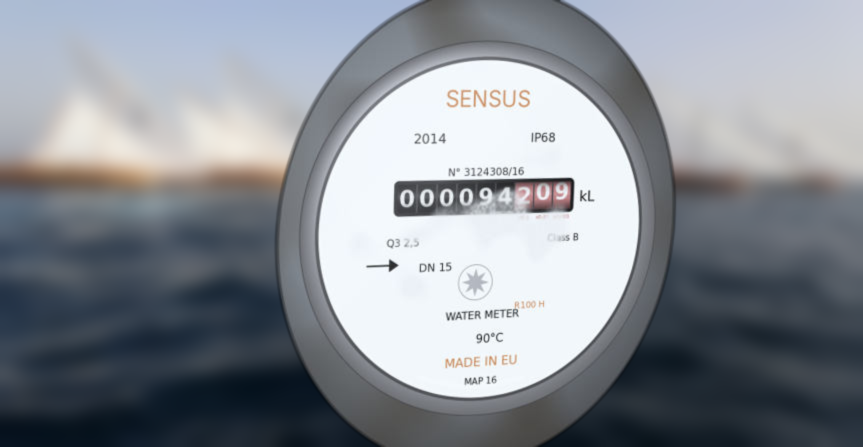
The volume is 94.209 kL
